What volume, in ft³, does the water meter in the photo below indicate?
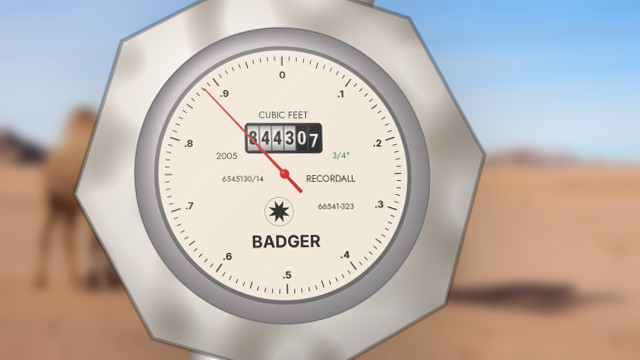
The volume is 844306.88 ft³
